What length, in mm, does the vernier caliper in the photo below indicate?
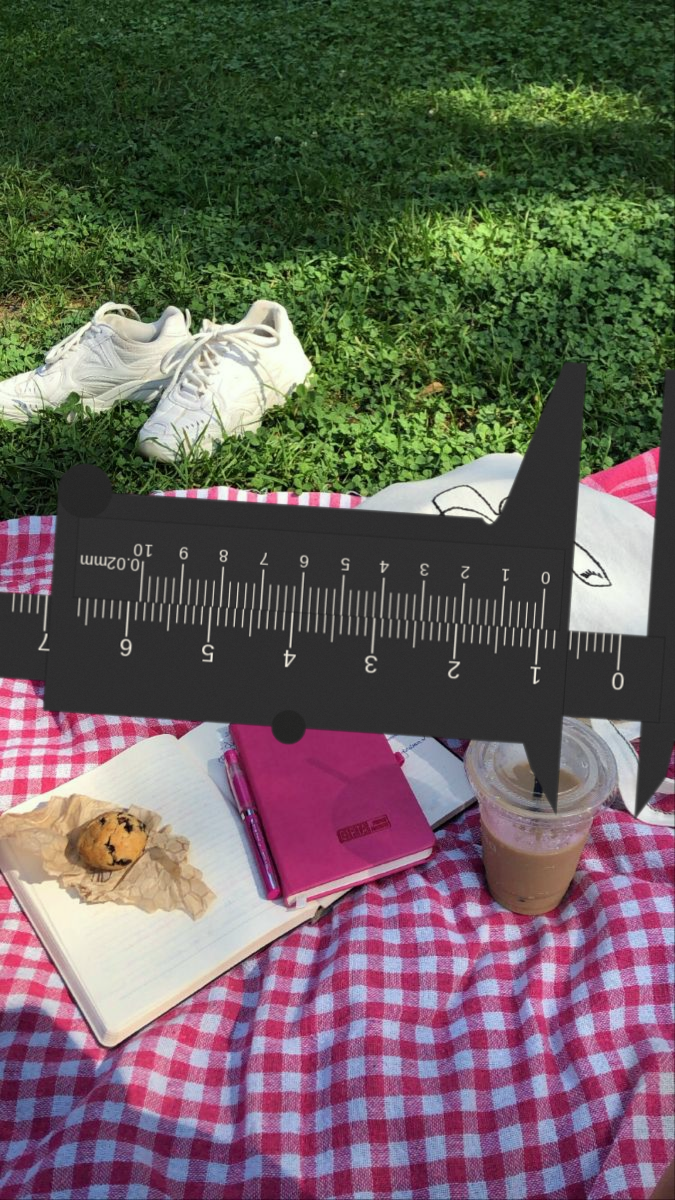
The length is 9.6 mm
